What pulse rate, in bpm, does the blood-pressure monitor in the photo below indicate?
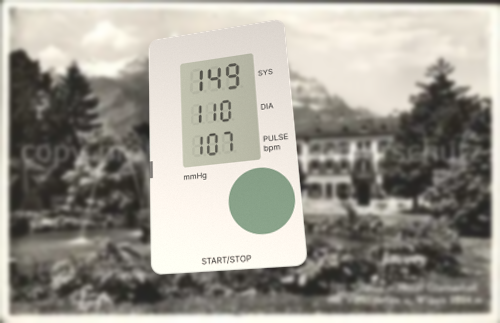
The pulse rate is 107 bpm
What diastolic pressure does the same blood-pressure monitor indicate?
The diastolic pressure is 110 mmHg
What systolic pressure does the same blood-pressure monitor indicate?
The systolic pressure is 149 mmHg
